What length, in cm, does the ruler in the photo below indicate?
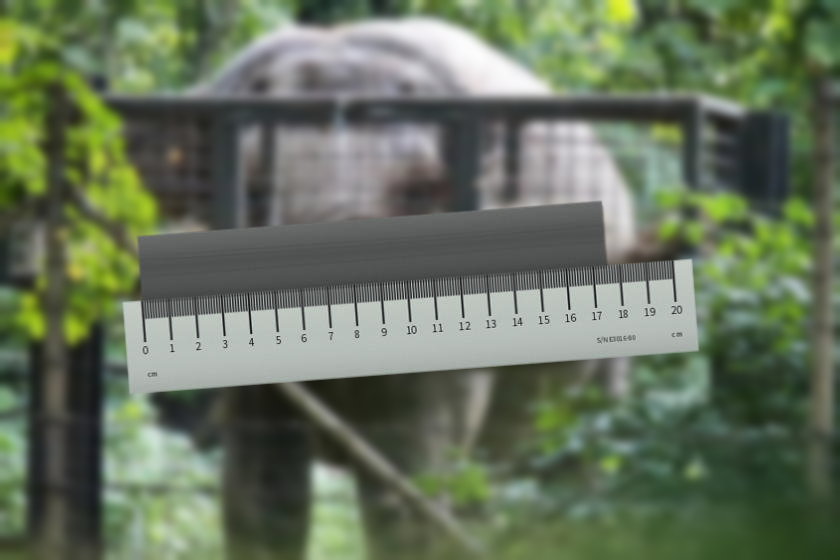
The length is 17.5 cm
